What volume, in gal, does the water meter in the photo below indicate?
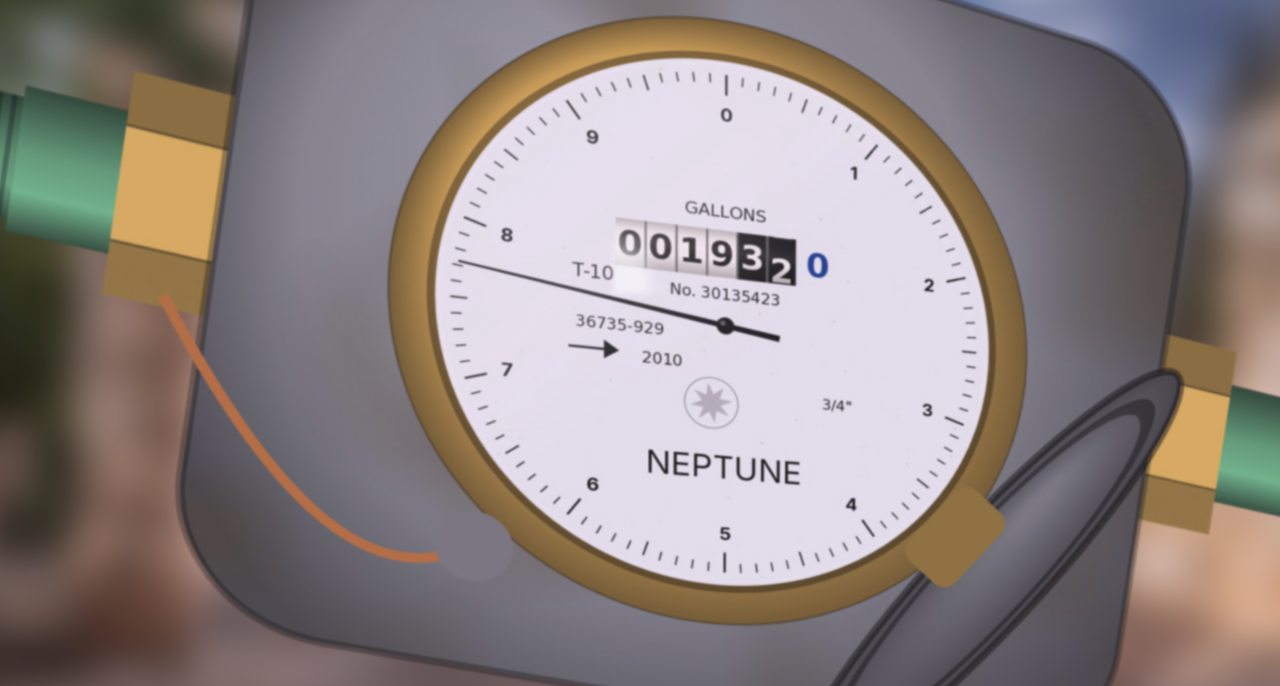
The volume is 19317.7 gal
